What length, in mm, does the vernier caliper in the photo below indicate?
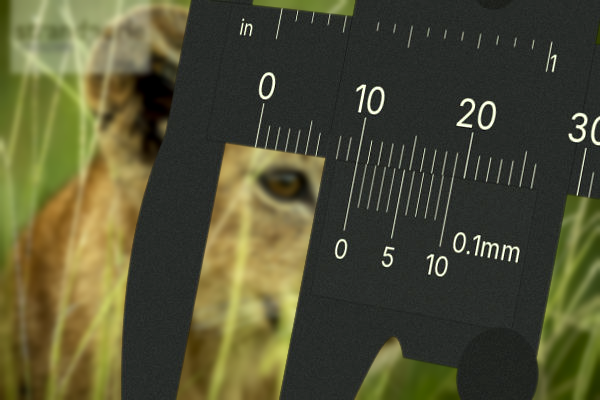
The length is 10.0 mm
